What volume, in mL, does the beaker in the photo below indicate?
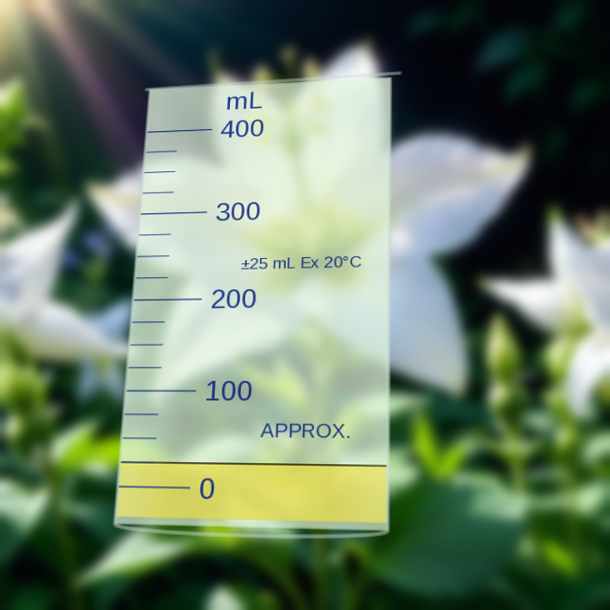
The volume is 25 mL
